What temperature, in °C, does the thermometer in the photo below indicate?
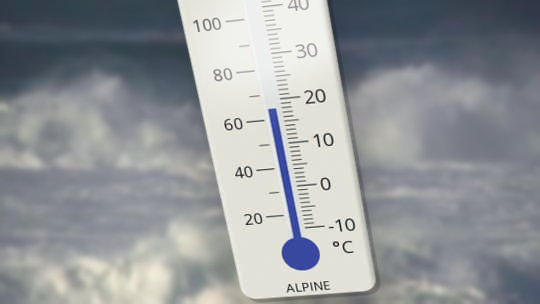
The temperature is 18 °C
